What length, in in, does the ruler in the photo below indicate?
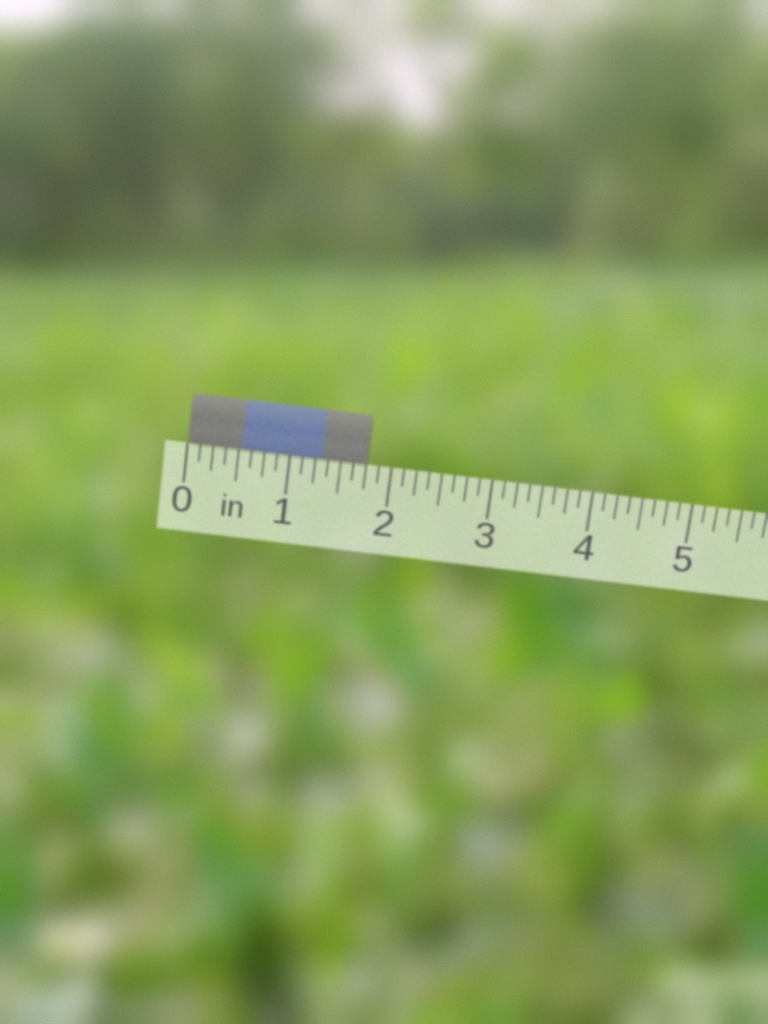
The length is 1.75 in
